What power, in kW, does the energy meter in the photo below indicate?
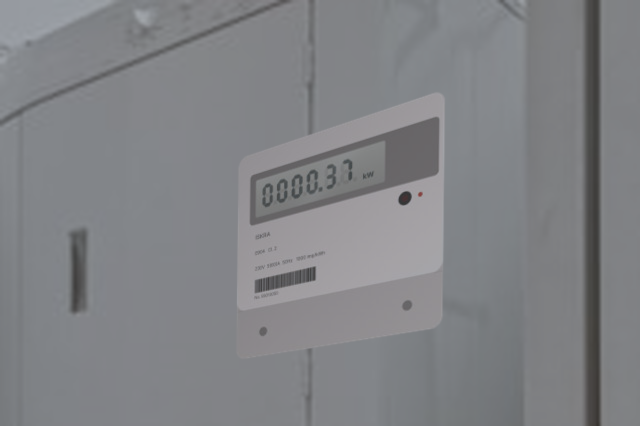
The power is 0.37 kW
